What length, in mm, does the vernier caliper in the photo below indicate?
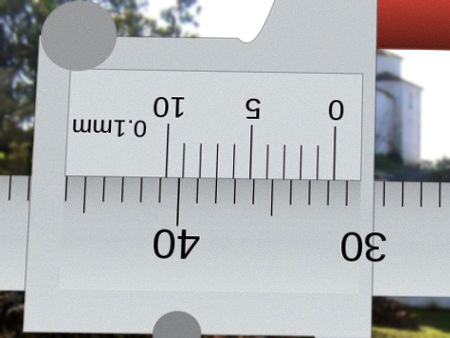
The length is 31.7 mm
